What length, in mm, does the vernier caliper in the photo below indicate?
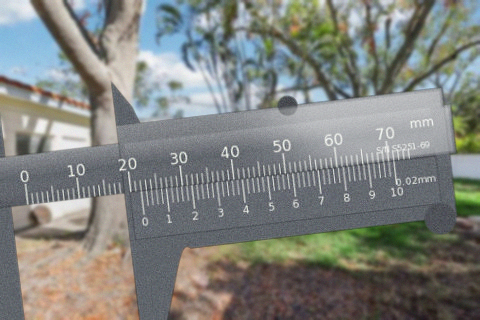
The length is 22.0 mm
